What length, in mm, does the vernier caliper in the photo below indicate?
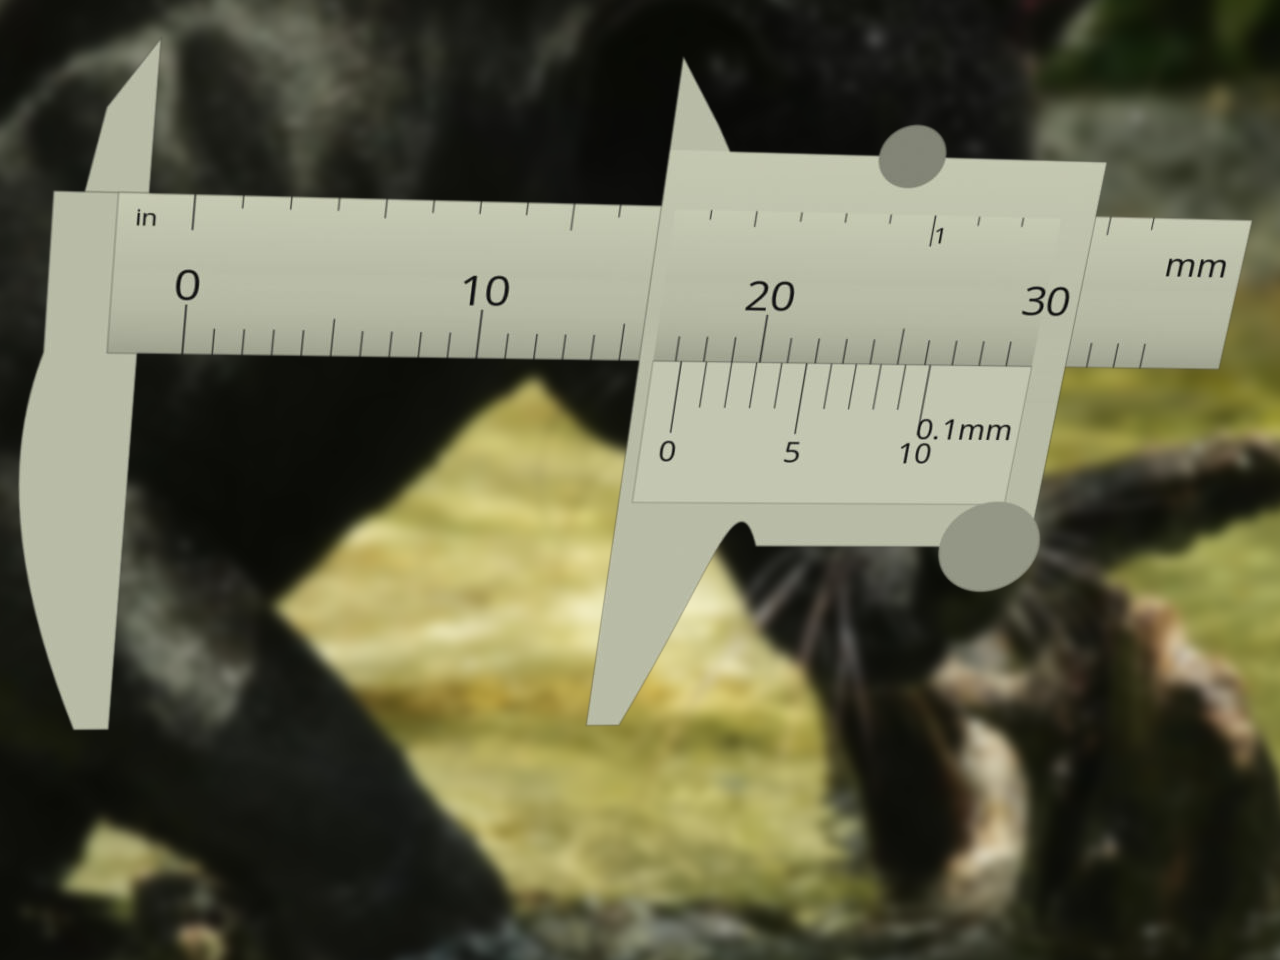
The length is 17.2 mm
